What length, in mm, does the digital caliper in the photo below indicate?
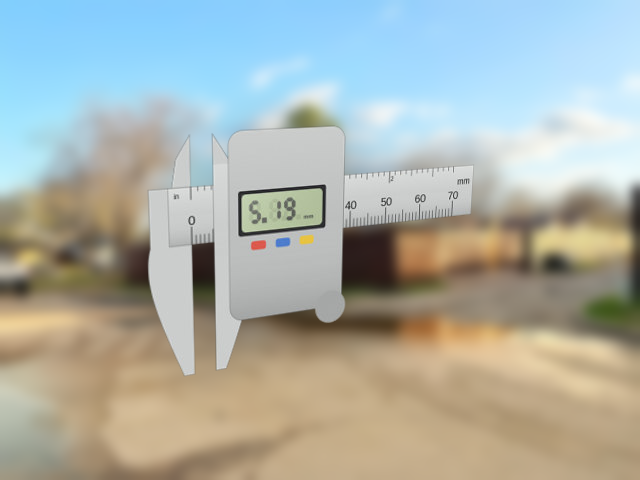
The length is 5.19 mm
